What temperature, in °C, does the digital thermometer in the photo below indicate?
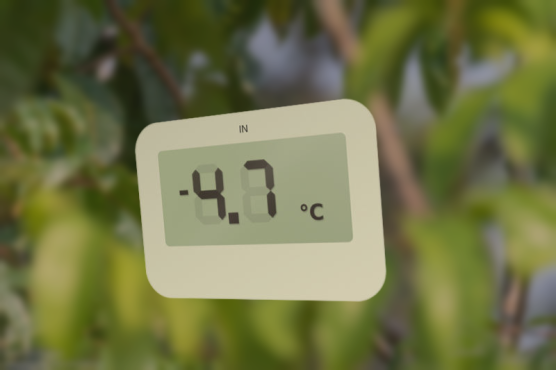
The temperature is -4.7 °C
